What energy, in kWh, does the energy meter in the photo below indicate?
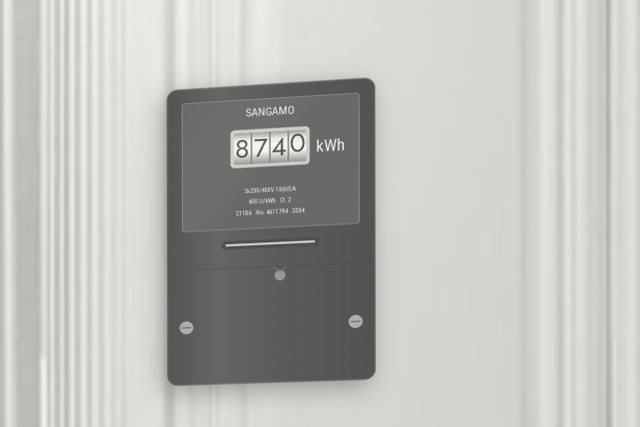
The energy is 8740 kWh
